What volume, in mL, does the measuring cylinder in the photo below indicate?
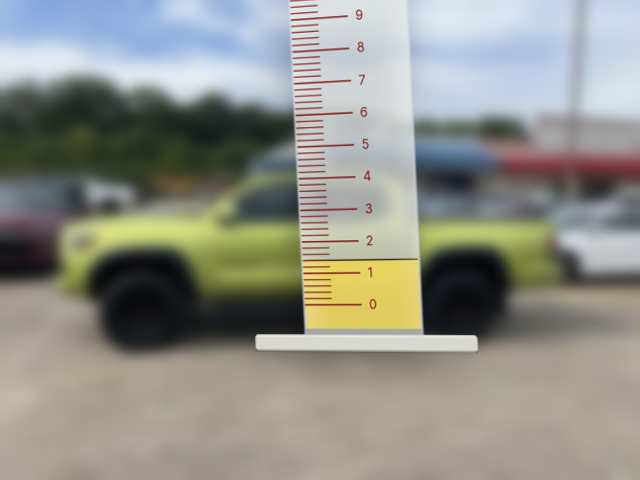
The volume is 1.4 mL
